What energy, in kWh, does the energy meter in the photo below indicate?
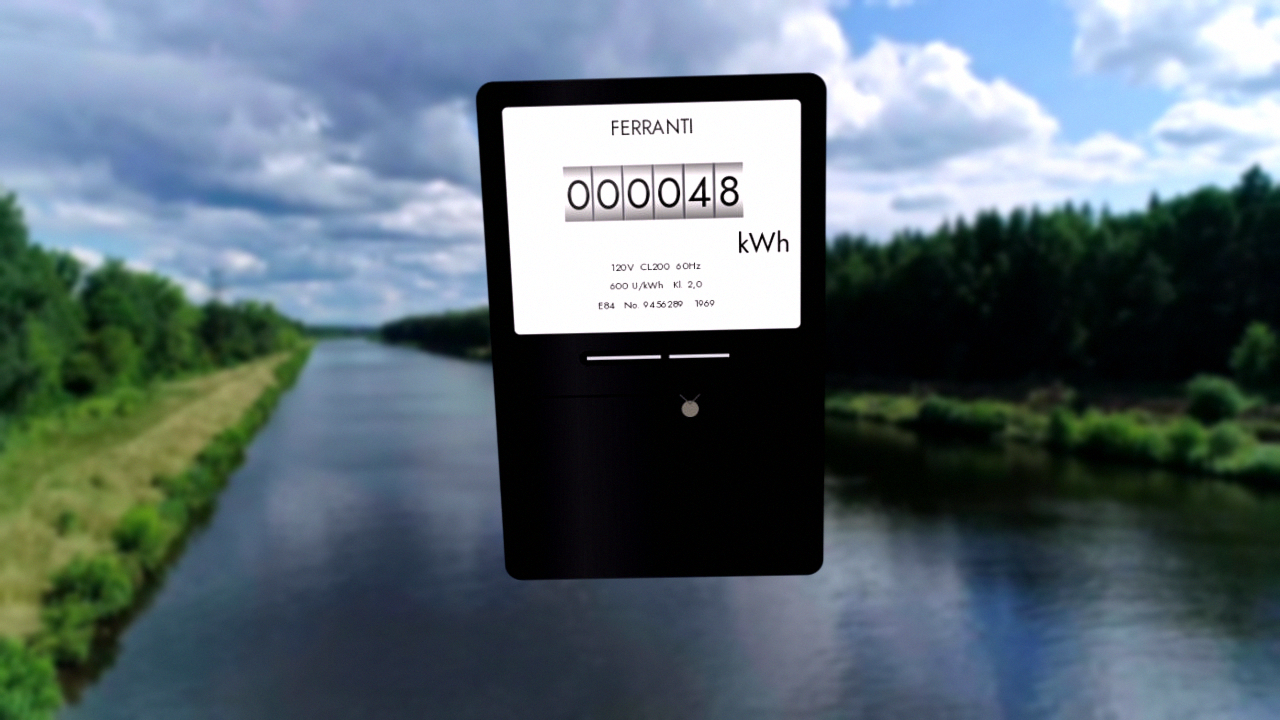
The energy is 48 kWh
